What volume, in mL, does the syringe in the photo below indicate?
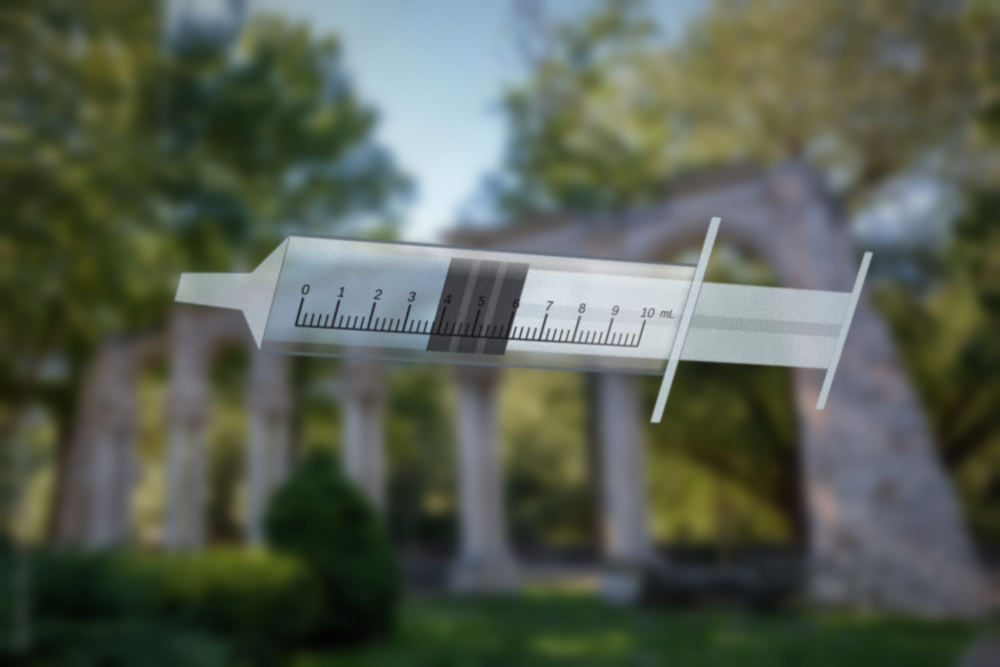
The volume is 3.8 mL
